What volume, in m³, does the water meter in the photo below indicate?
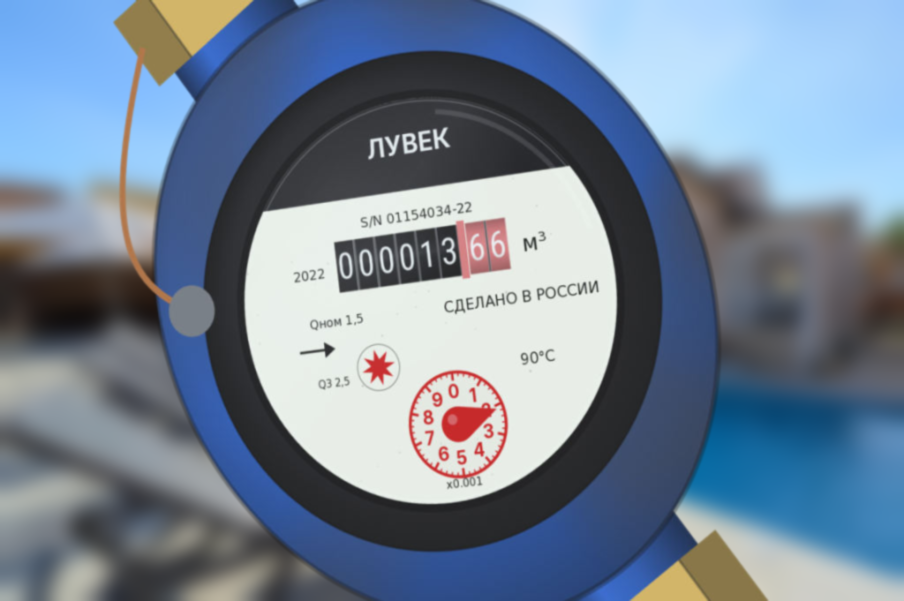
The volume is 13.662 m³
